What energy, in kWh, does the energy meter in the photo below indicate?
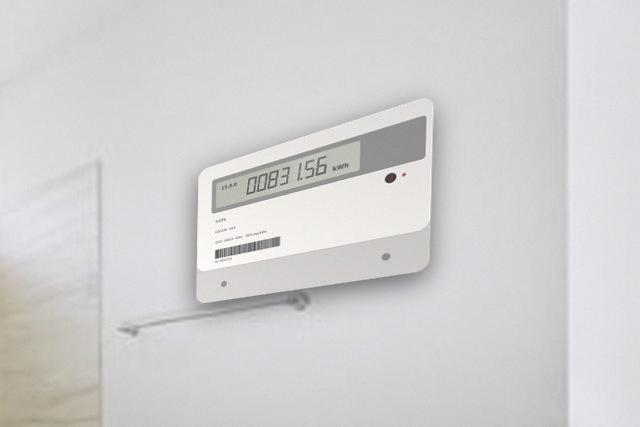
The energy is 831.56 kWh
